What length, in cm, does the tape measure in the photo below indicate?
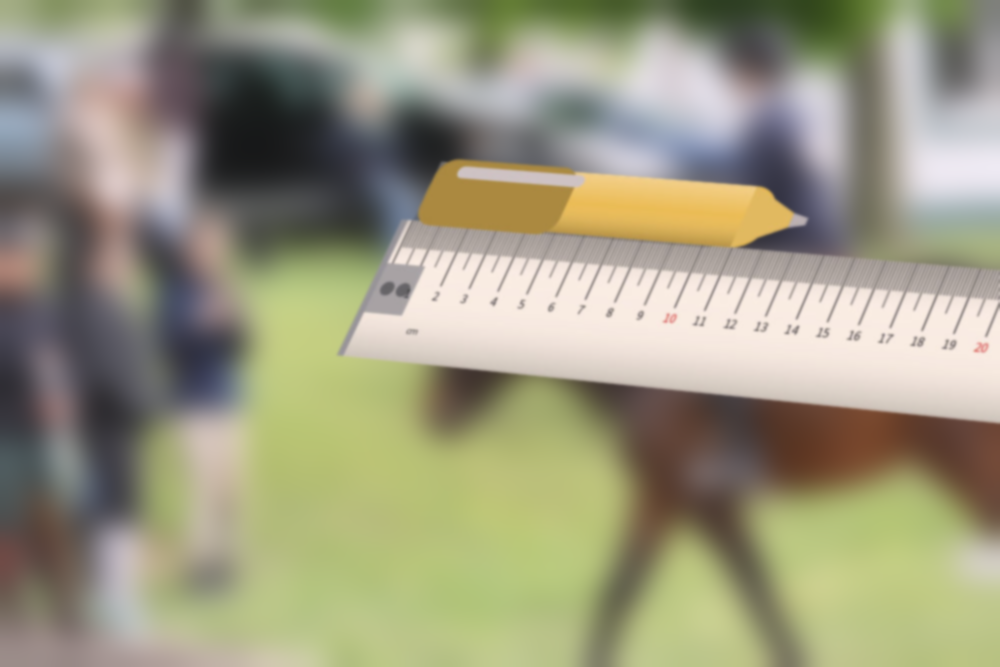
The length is 13 cm
